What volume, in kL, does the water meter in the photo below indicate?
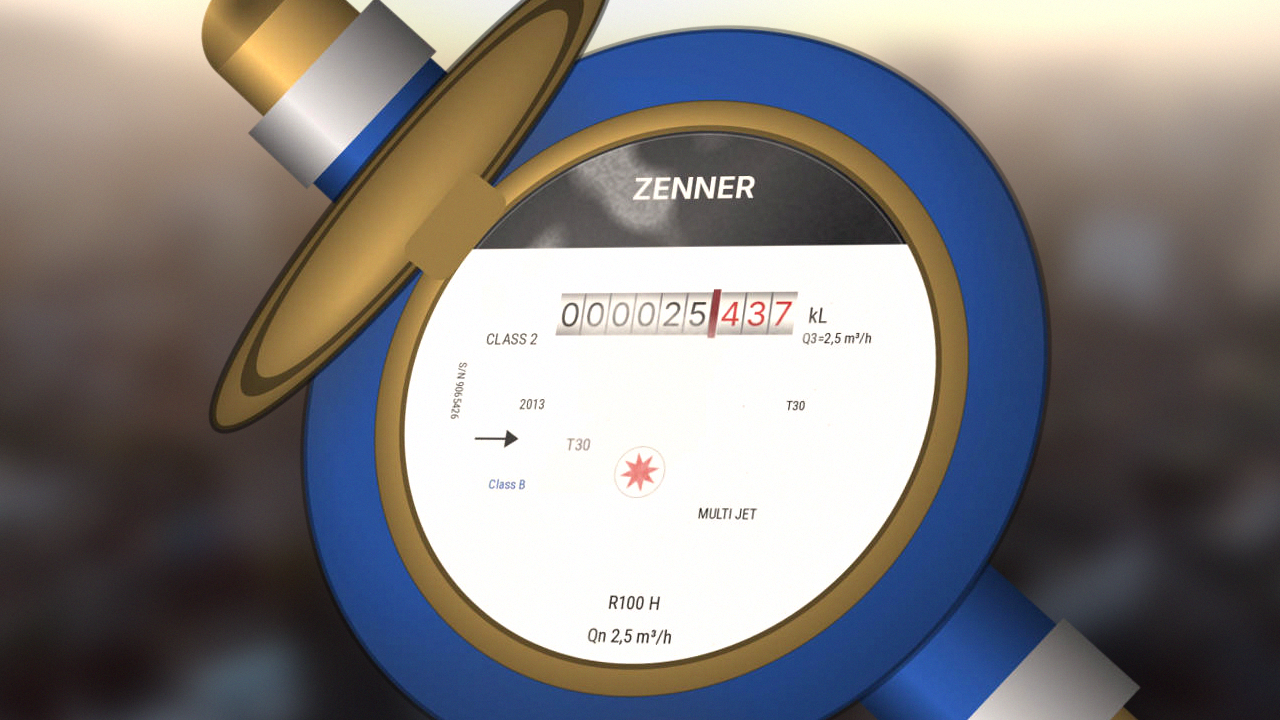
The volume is 25.437 kL
